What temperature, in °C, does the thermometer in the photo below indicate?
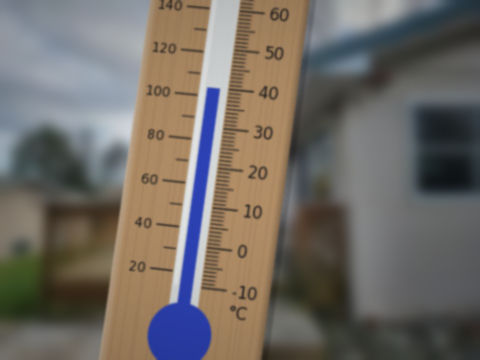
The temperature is 40 °C
